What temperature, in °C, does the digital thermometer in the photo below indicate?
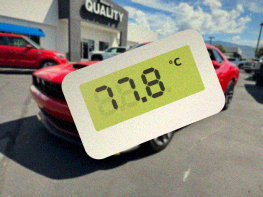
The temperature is 77.8 °C
